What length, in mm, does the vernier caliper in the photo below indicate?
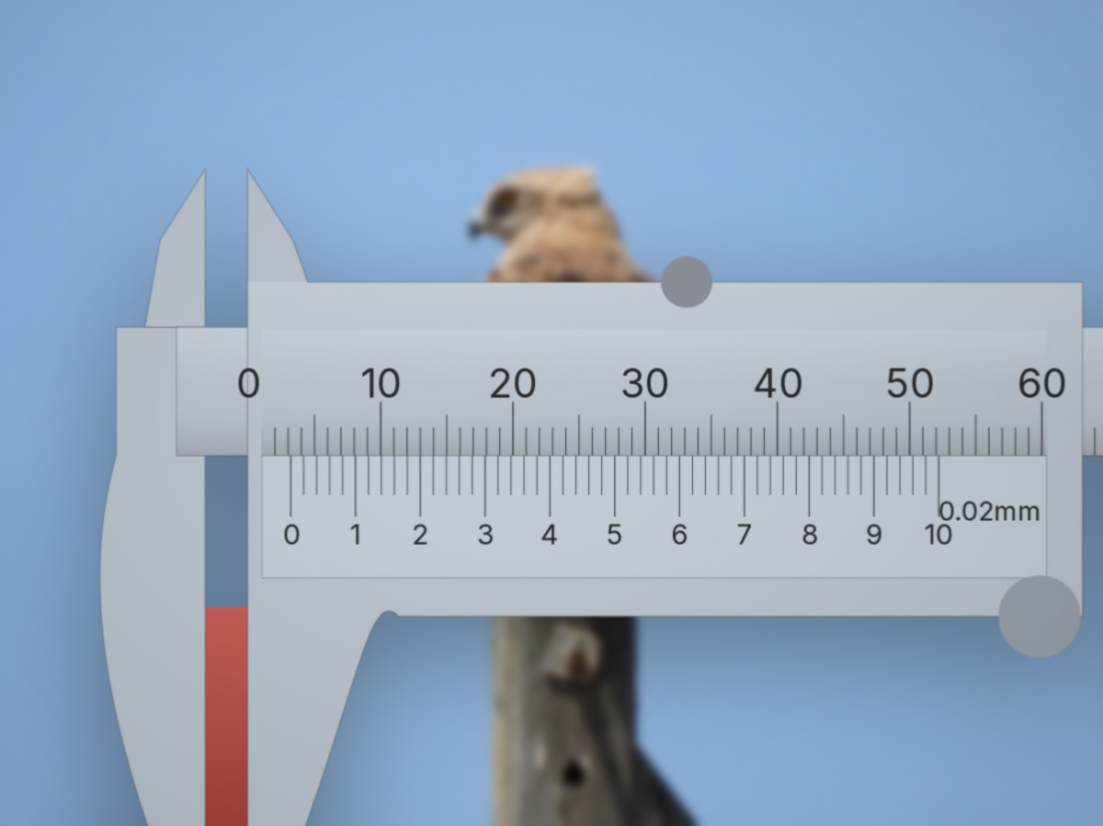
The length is 3.2 mm
